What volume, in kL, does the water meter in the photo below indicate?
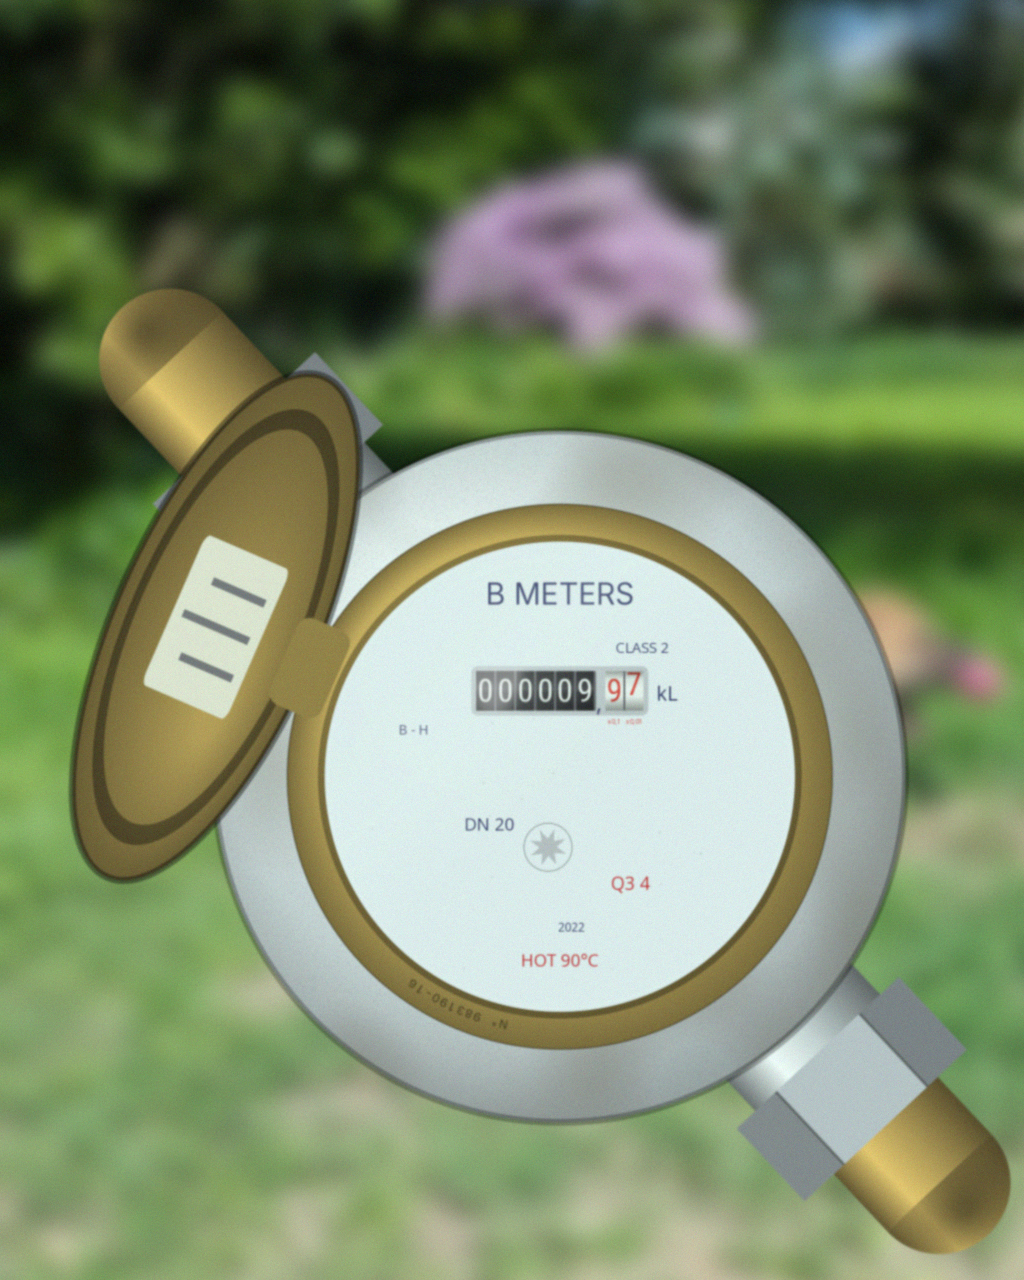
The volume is 9.97 kL
